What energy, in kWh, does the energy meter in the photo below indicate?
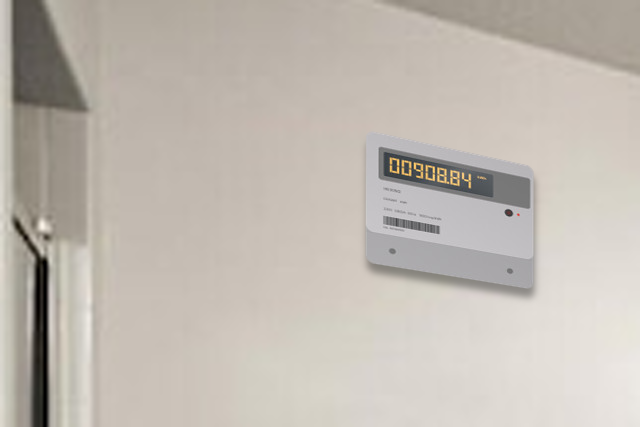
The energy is 908.84 kWh
